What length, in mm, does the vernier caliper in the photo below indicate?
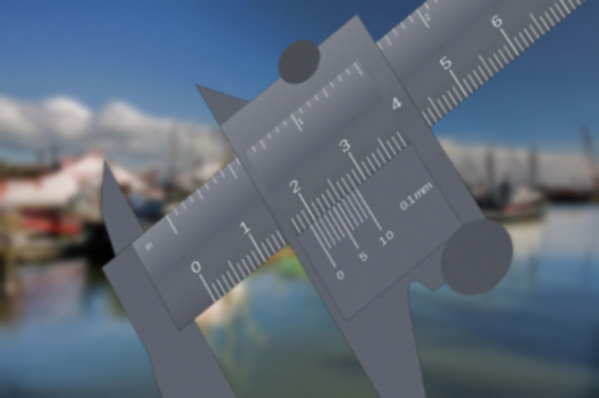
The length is 19.0 mm
